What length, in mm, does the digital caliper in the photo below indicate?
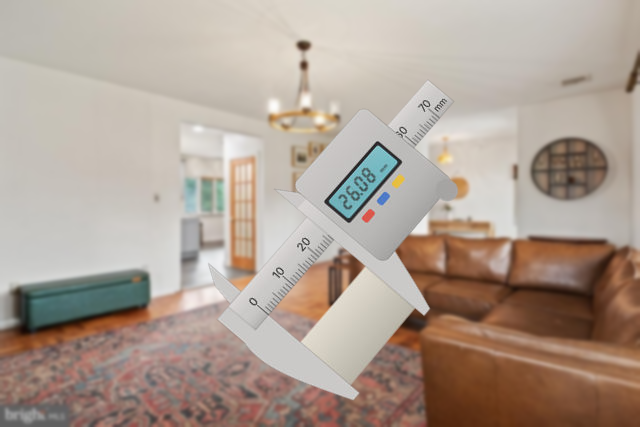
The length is 26.08 mm
